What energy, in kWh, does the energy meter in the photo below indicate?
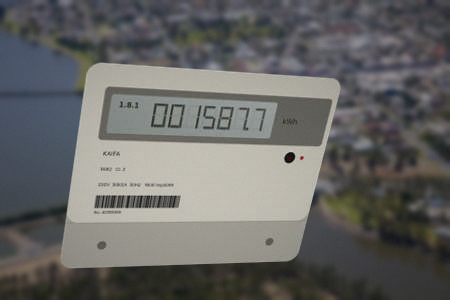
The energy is 1587.7 kWh
